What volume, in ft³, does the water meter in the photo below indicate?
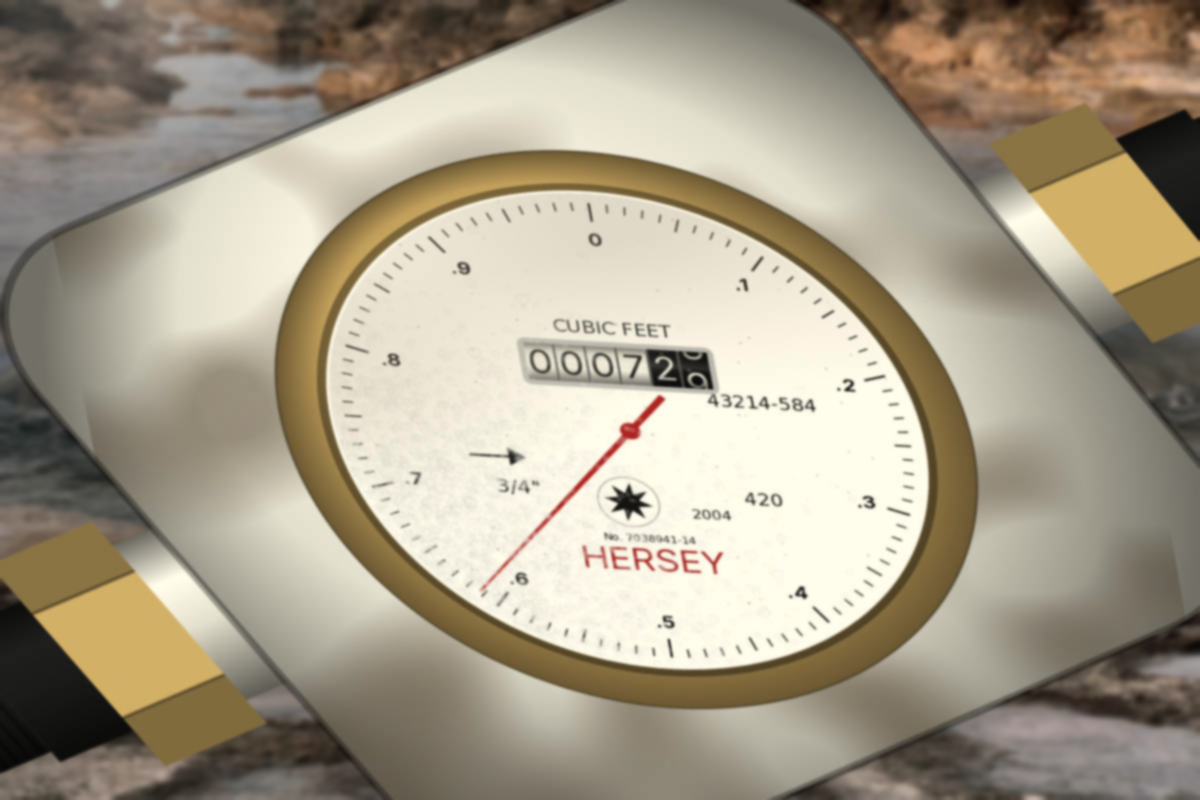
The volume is 728.61 ft³
